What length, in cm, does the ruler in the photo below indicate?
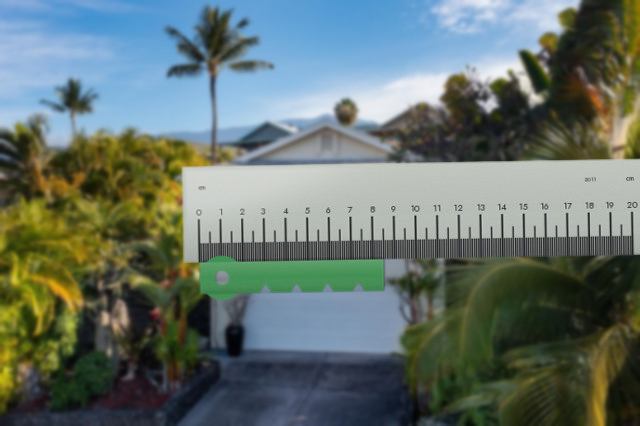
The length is 8.5 cm
